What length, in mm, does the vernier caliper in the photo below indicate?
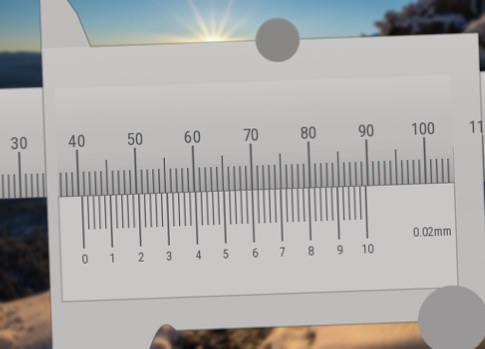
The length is 40.6 mm
